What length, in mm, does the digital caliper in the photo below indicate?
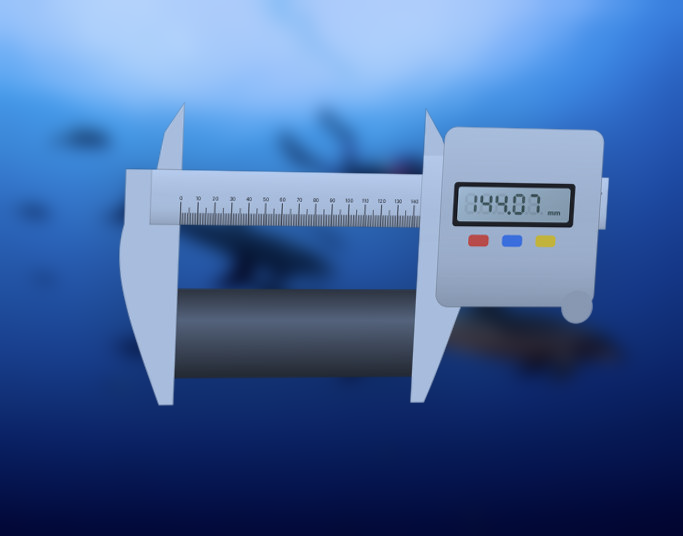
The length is 144.07 mm
